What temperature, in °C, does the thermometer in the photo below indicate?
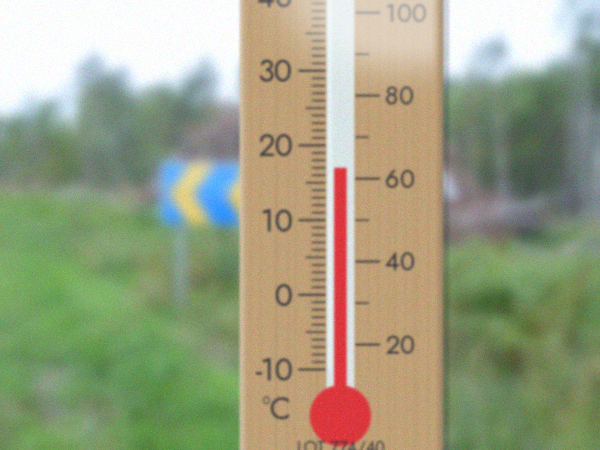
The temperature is 17 °C
